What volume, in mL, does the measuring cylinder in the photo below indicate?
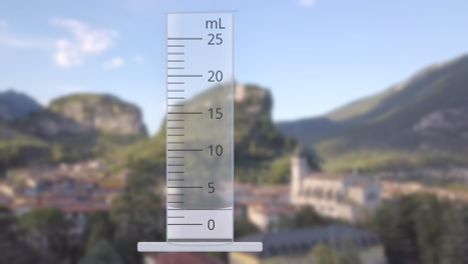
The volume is 2 mL
